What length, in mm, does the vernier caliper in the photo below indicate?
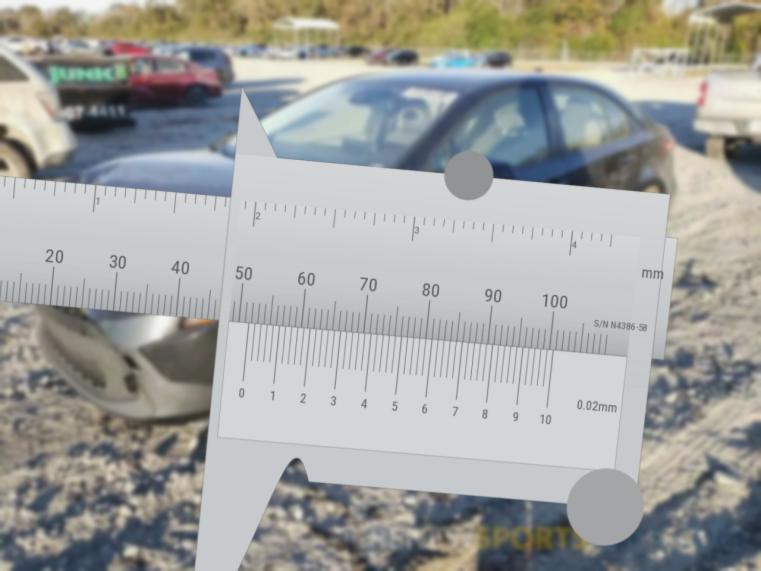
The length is 51.6 mm
